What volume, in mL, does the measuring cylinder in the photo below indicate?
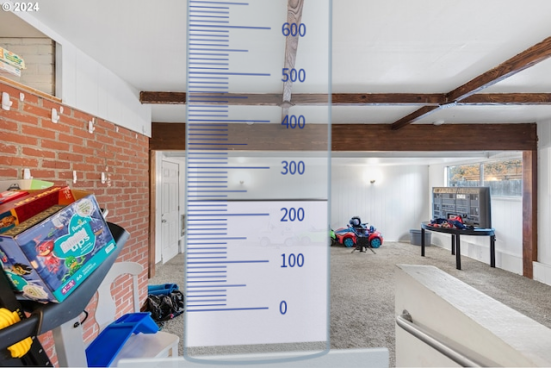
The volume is 230 mL
